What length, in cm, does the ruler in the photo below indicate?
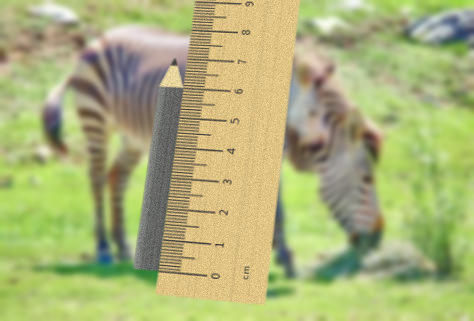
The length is 7 cm
